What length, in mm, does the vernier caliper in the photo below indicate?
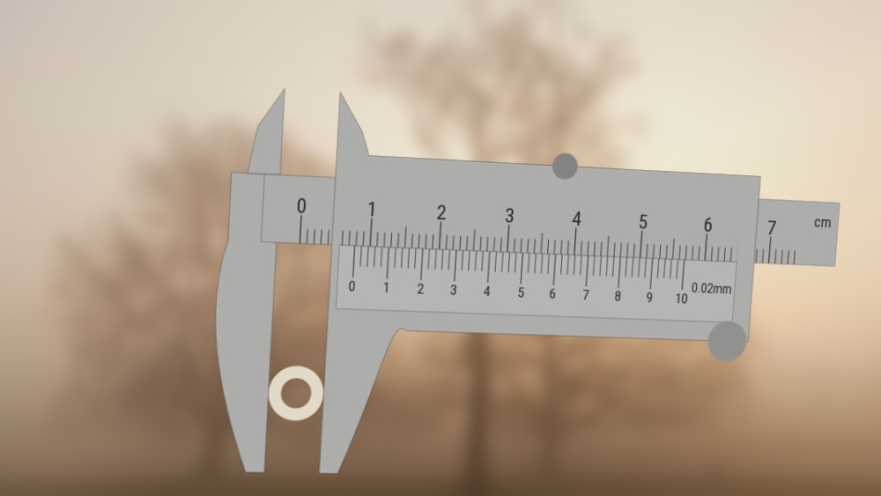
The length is 7.8 mm
